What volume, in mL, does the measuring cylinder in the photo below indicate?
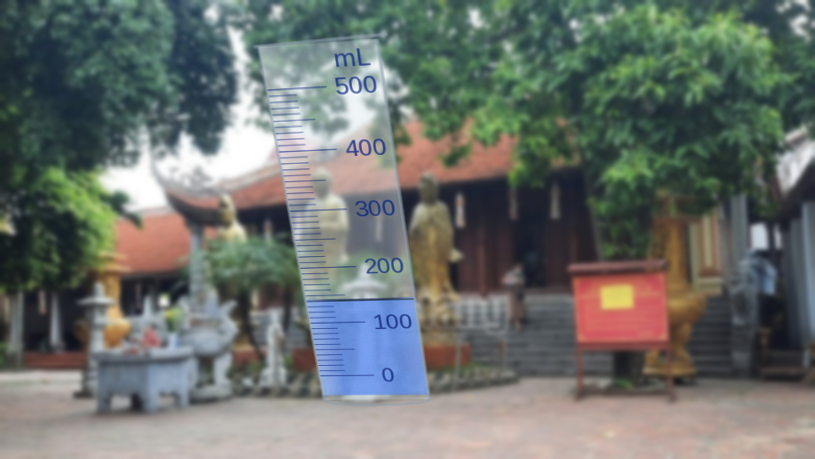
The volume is 140 mL
